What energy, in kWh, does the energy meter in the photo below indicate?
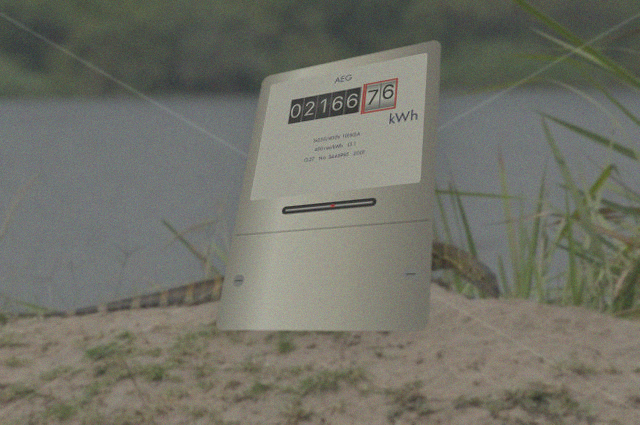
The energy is 2166.76 kWh
